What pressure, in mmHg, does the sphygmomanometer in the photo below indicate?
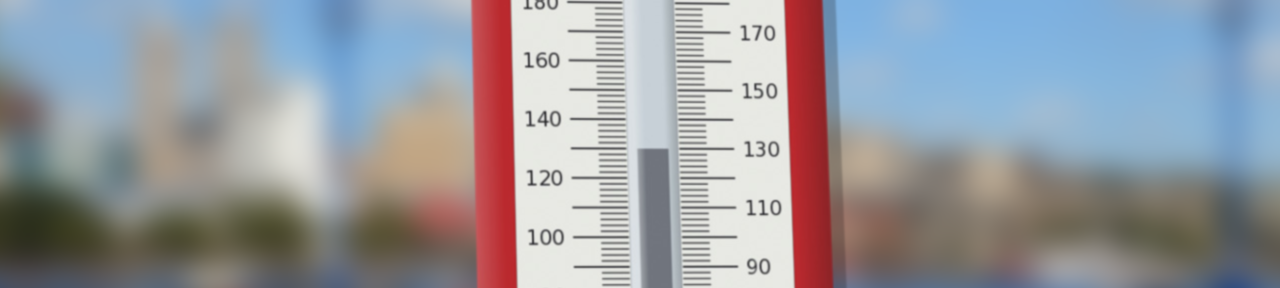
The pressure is 130 mmHg
